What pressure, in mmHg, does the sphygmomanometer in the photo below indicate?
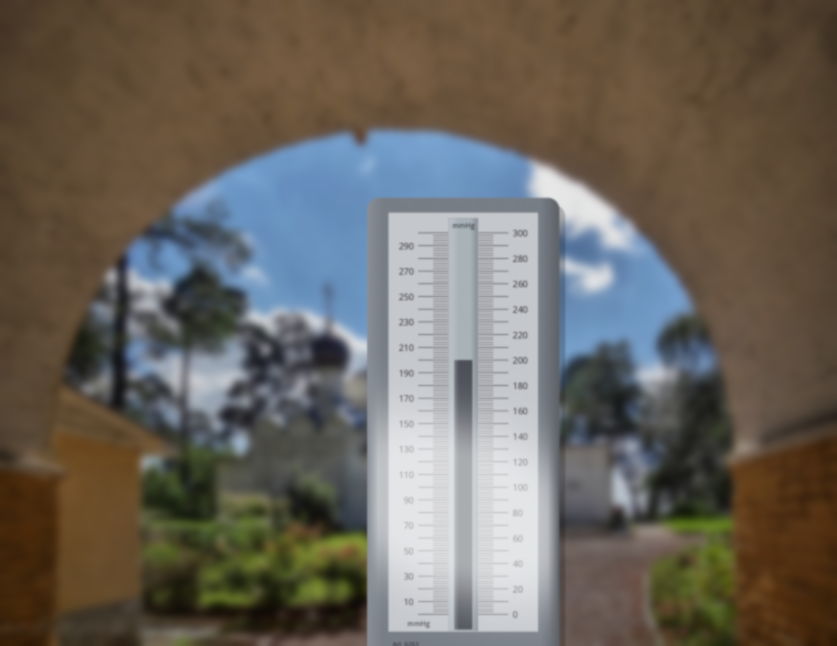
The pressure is 200 mmHg
